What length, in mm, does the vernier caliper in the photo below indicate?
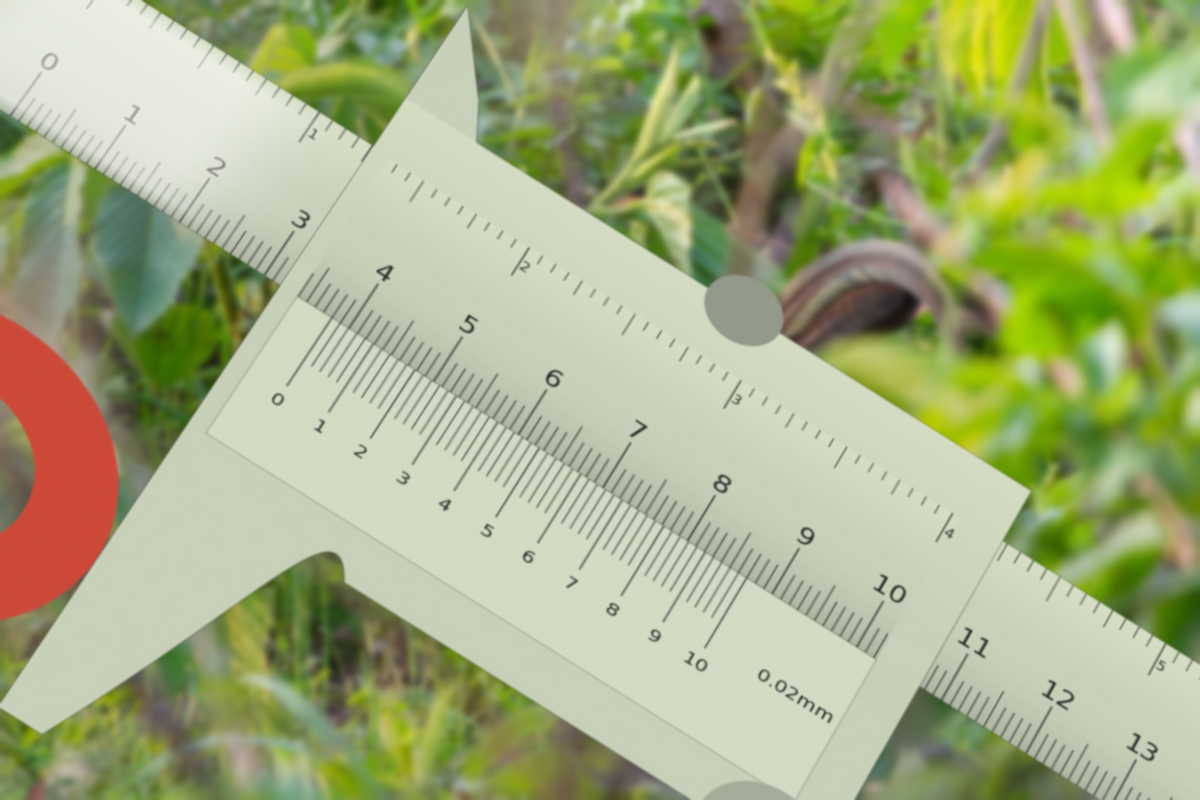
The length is 38.0 mm
